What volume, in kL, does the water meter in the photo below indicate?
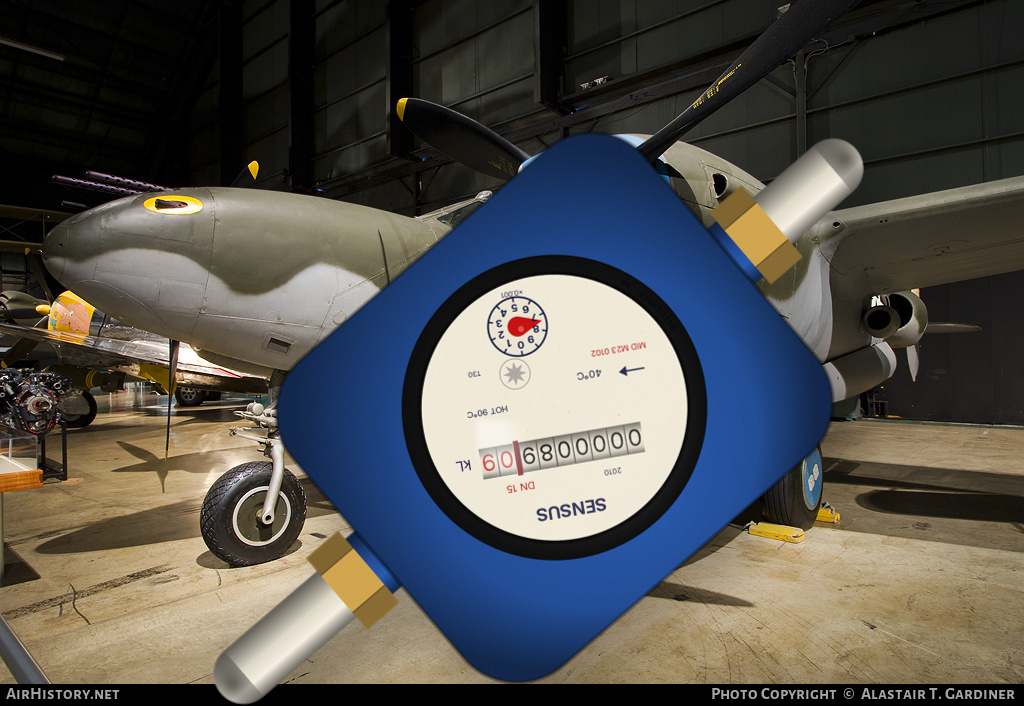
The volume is 89.097 kL
